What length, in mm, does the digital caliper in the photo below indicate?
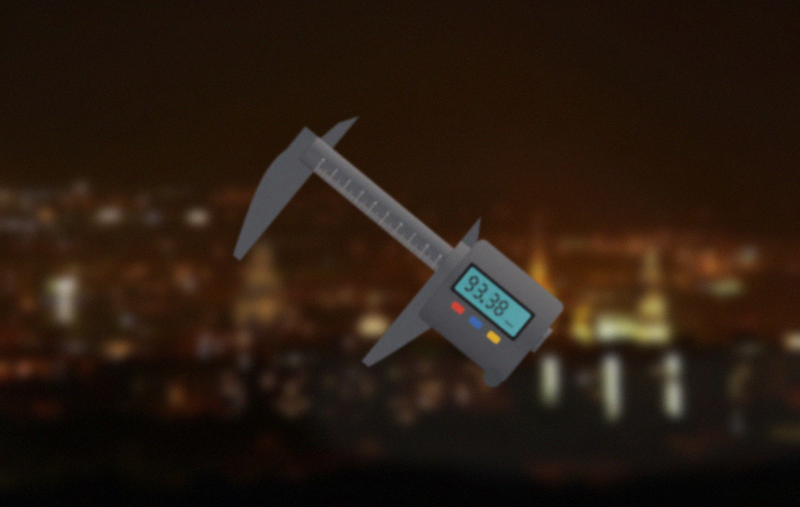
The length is 93.38 mm
